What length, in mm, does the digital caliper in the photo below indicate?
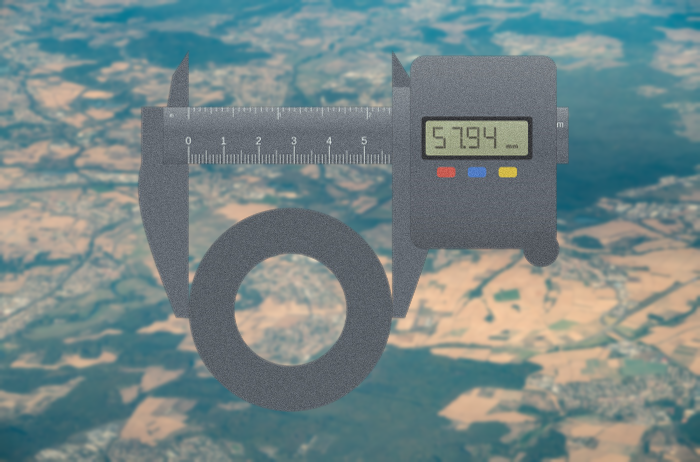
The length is 57.94 mm
